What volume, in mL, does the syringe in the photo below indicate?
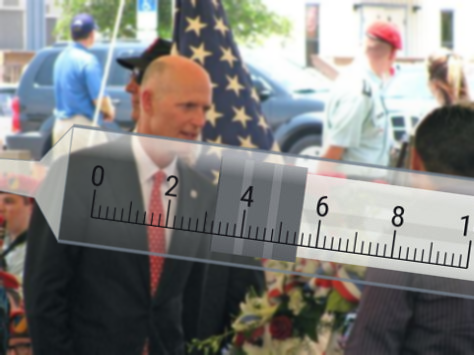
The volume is 3.2 mL
